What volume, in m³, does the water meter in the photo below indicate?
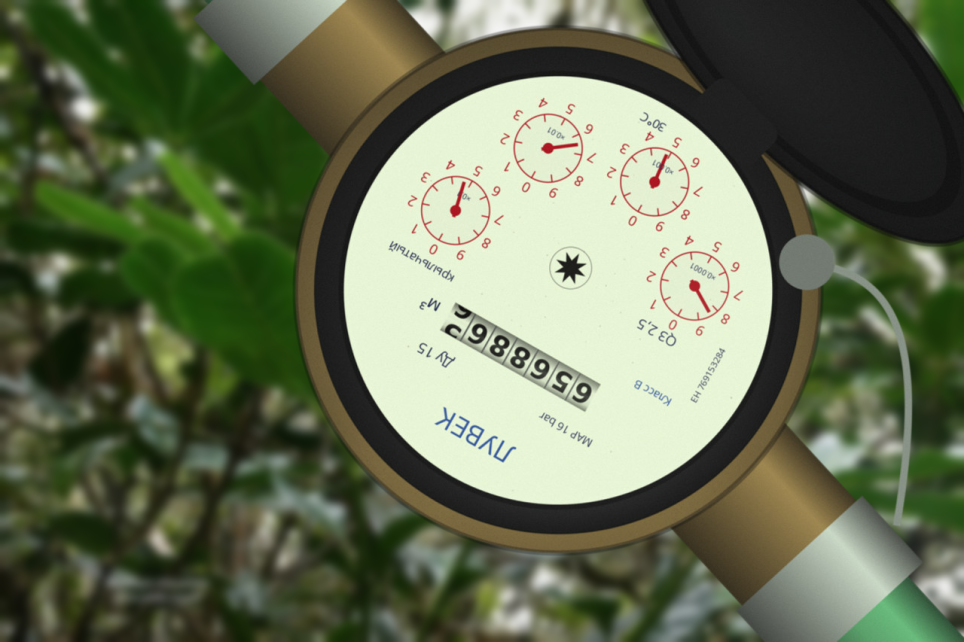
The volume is 6568865.4648 m³
